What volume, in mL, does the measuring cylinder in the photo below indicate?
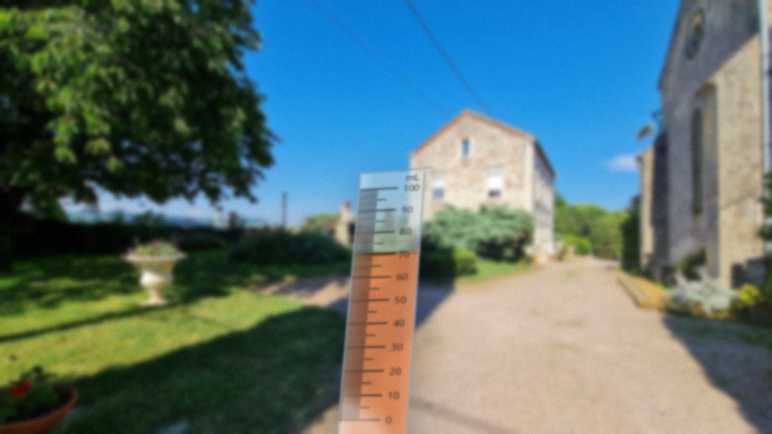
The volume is 70 mL
